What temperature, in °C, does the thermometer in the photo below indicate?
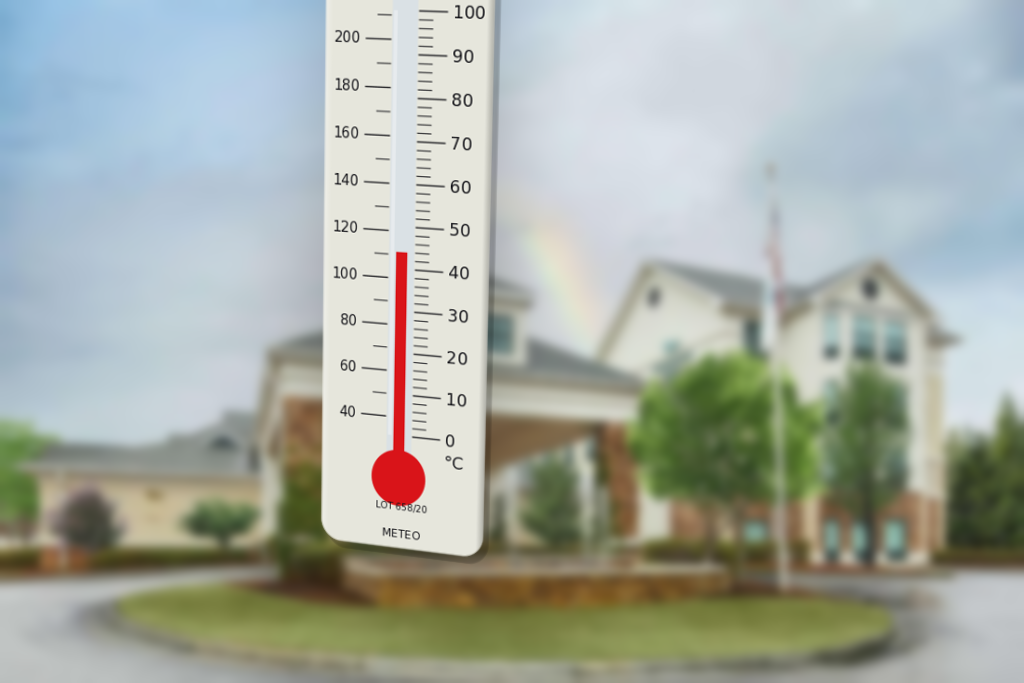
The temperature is 44 °C
